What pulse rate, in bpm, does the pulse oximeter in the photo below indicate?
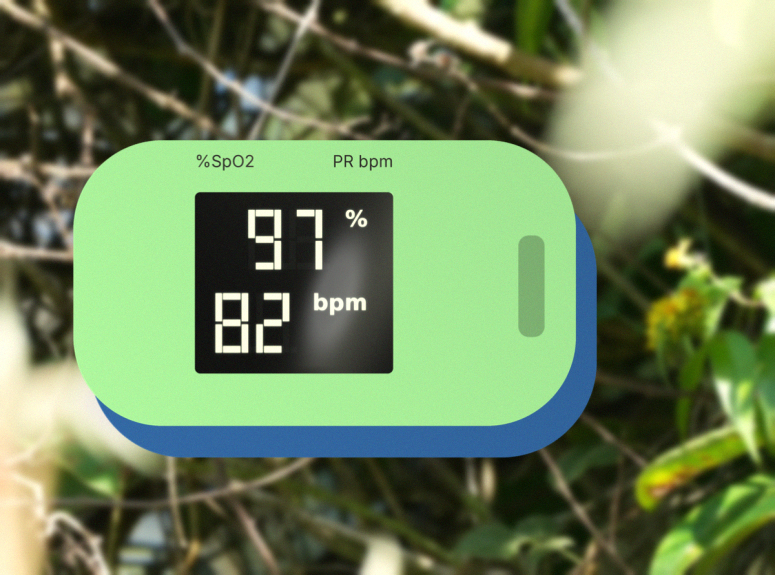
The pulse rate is 82 bpm
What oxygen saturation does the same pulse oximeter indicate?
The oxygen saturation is 97 %
